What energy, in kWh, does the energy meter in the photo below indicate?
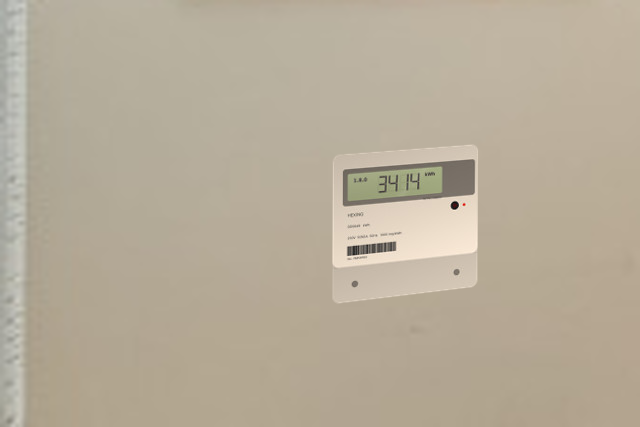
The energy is 3414 kWh
